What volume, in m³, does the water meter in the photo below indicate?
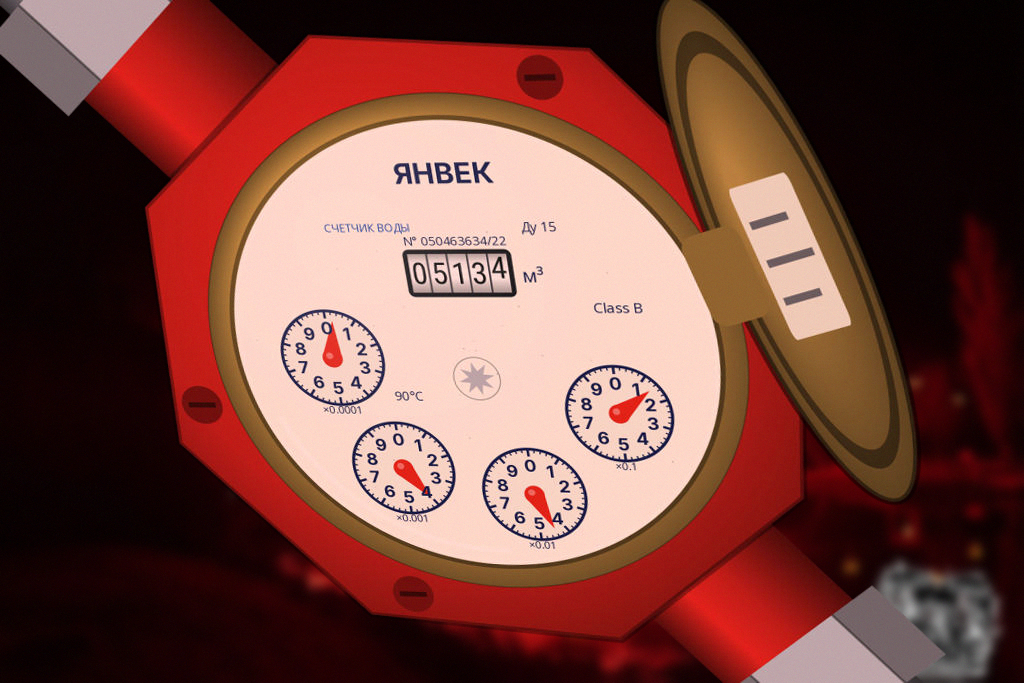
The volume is 5134.1440 m³
